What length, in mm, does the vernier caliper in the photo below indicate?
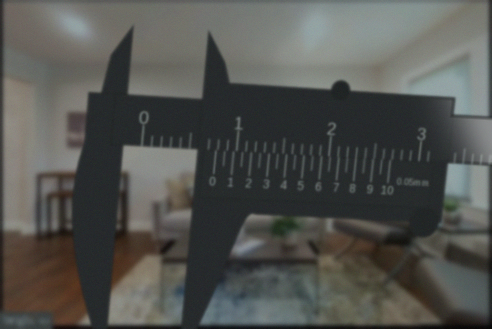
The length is 7.8 mm
